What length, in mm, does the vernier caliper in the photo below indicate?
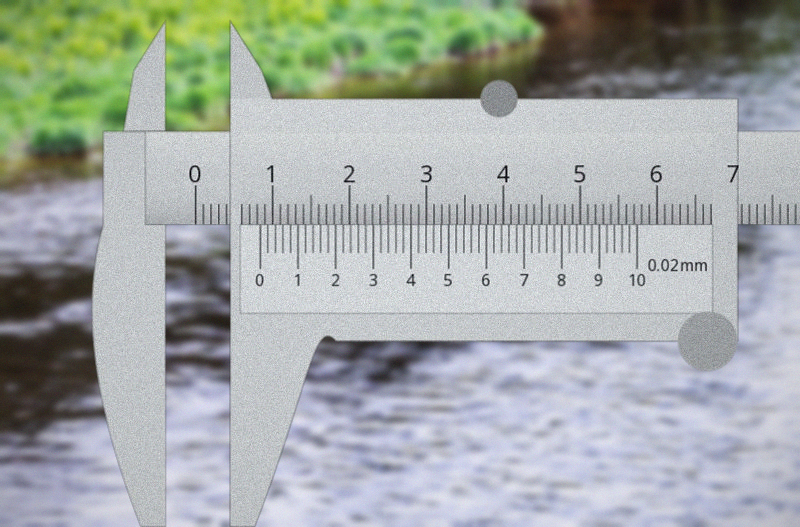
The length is 8.4 mm
